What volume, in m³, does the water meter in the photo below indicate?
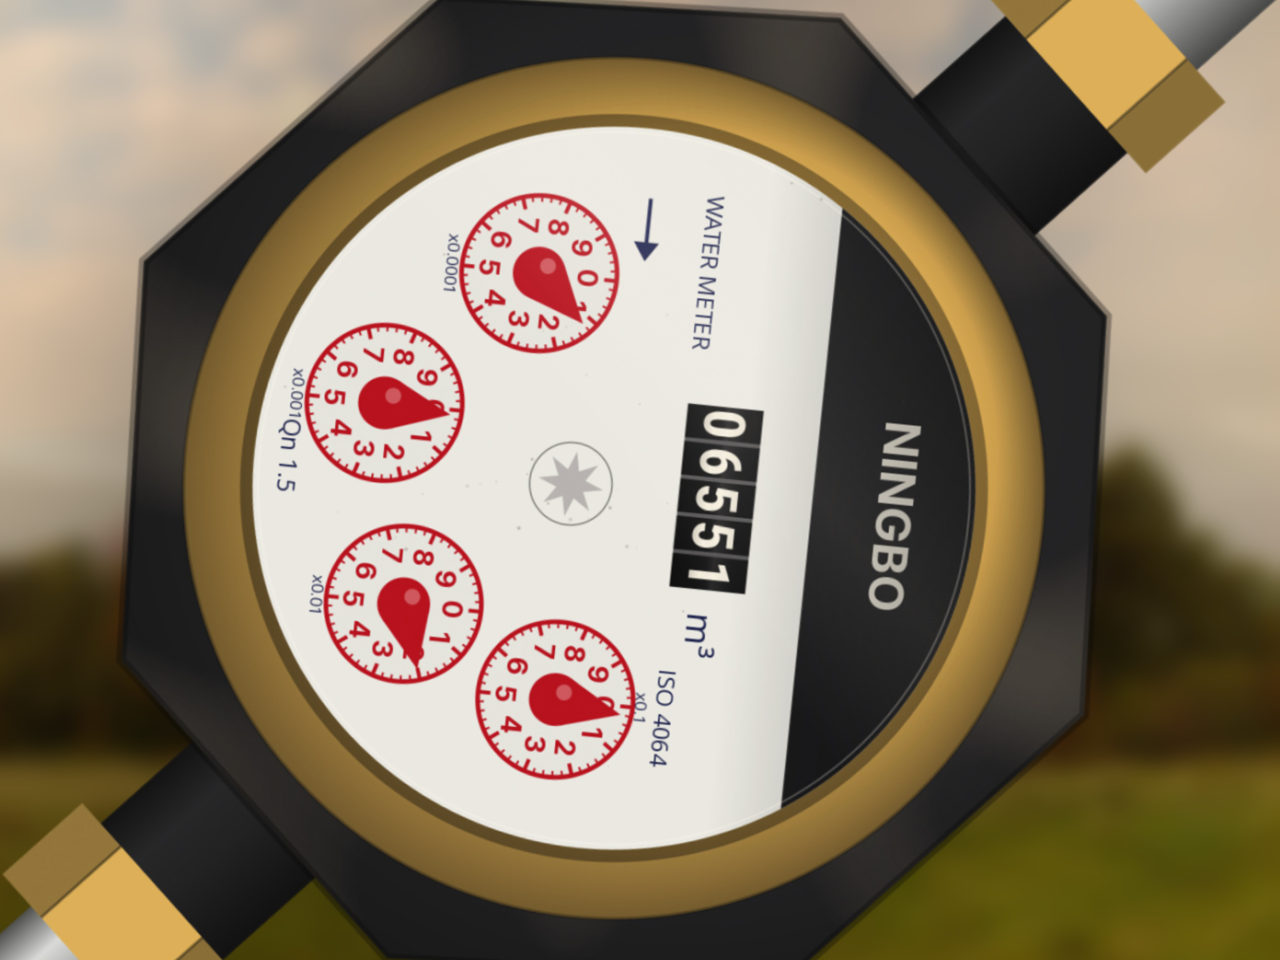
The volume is 6551.0201 m³
